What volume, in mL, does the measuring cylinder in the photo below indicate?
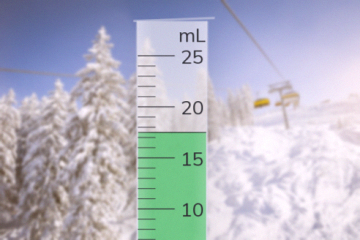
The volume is 17.5 mL
